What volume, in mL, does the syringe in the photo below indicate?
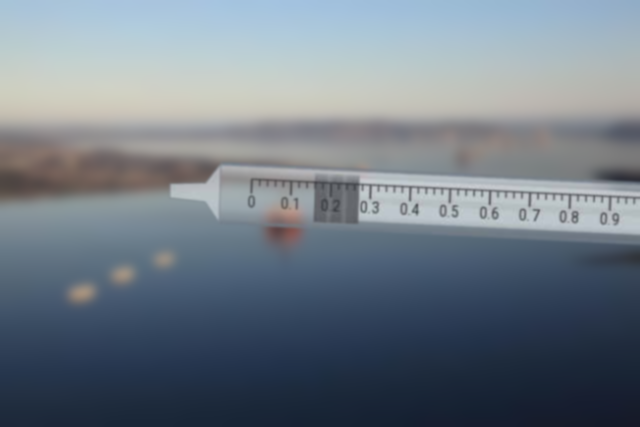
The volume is 0.16 mL
